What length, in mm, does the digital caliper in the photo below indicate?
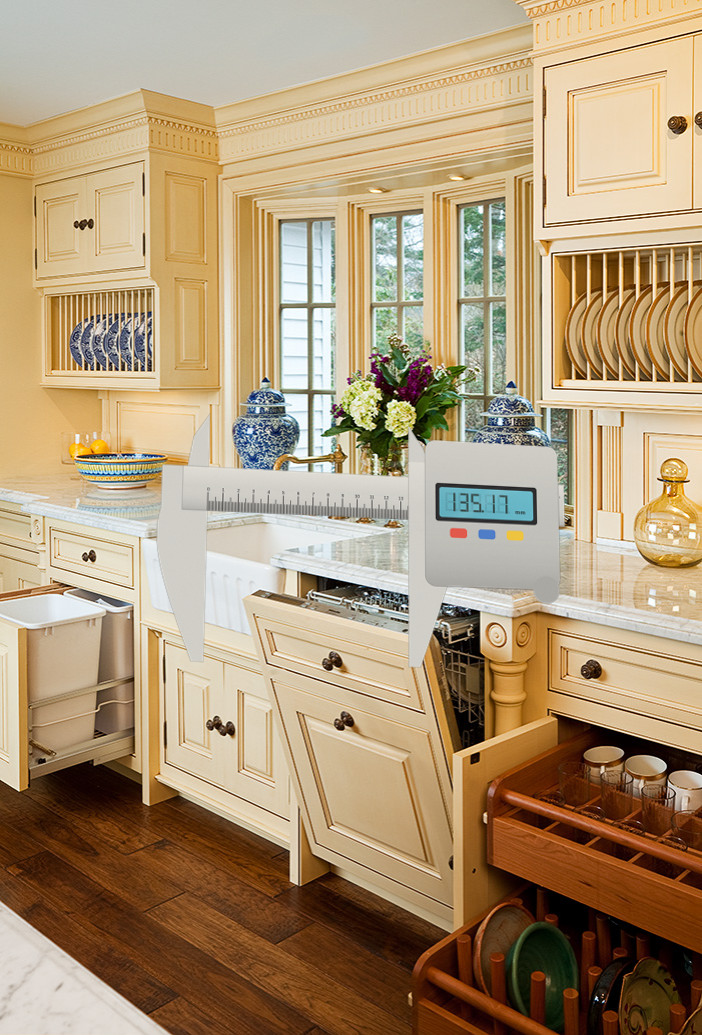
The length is 135.17 mm
